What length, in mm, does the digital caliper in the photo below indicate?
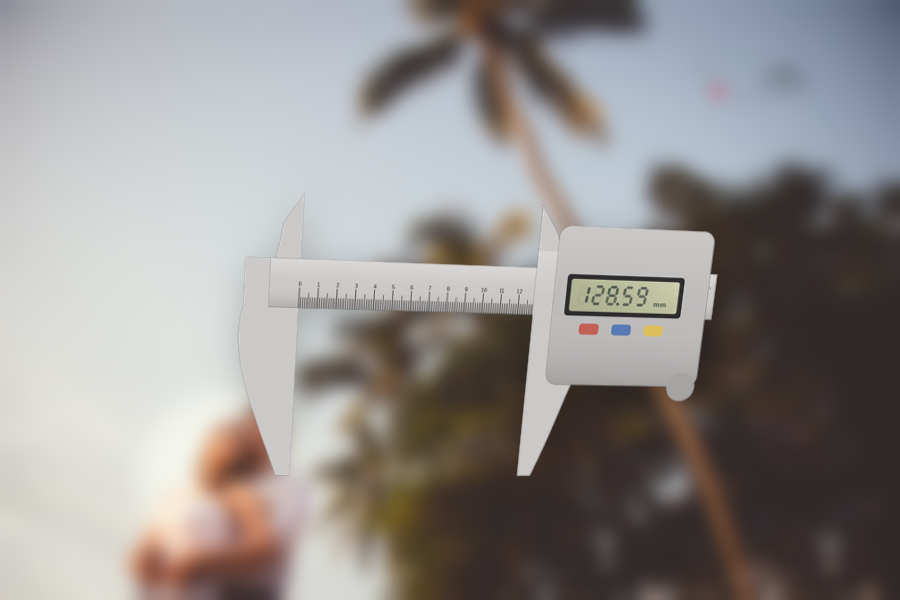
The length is 128.59 mm
